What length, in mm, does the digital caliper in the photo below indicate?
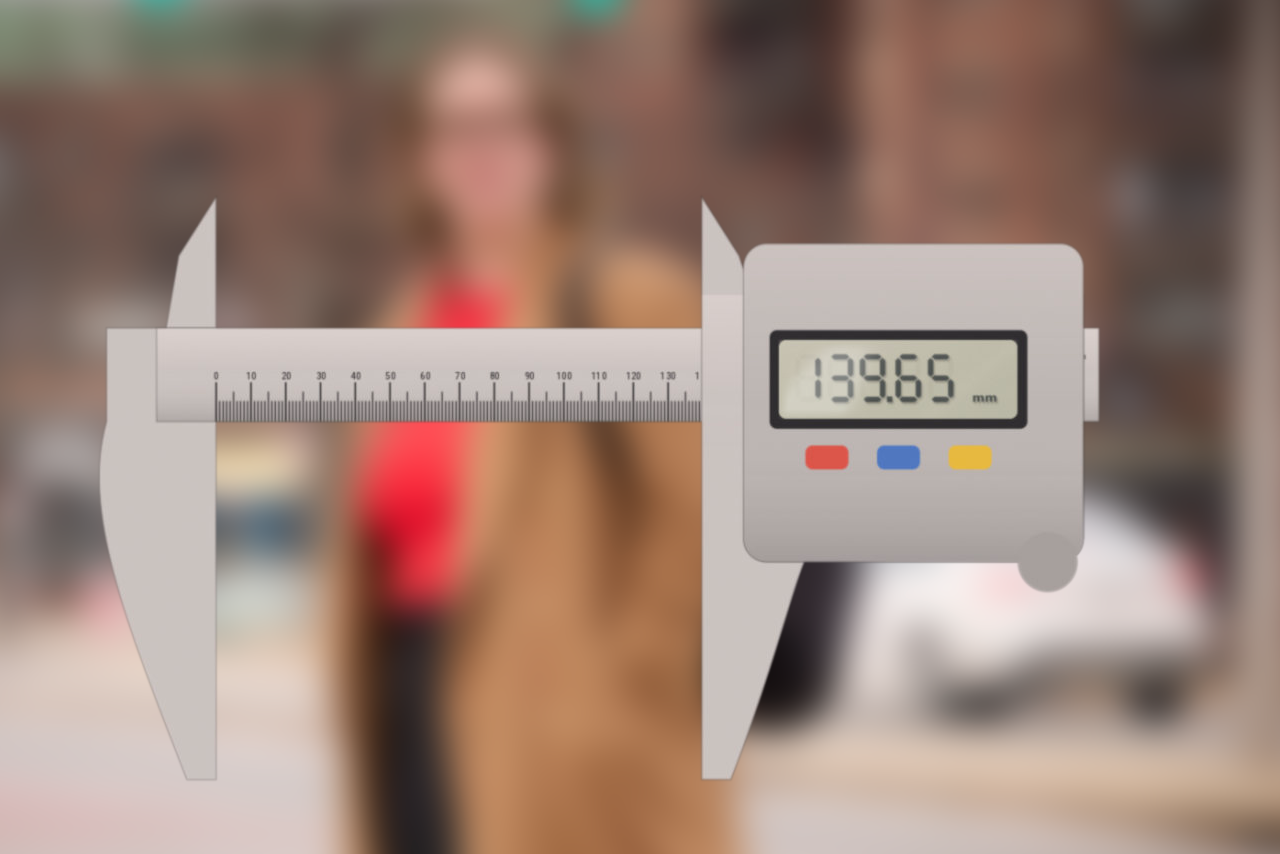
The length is 139.65 mm
